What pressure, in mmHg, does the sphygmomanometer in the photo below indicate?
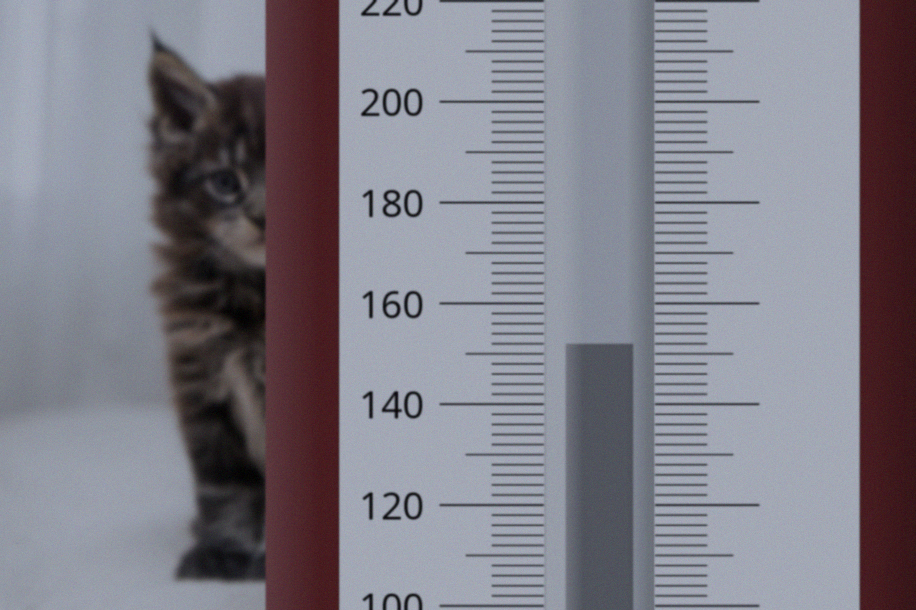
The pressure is 152 mmHg
